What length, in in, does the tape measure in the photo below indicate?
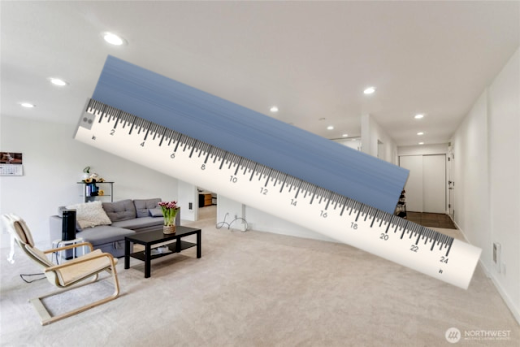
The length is 20 in
